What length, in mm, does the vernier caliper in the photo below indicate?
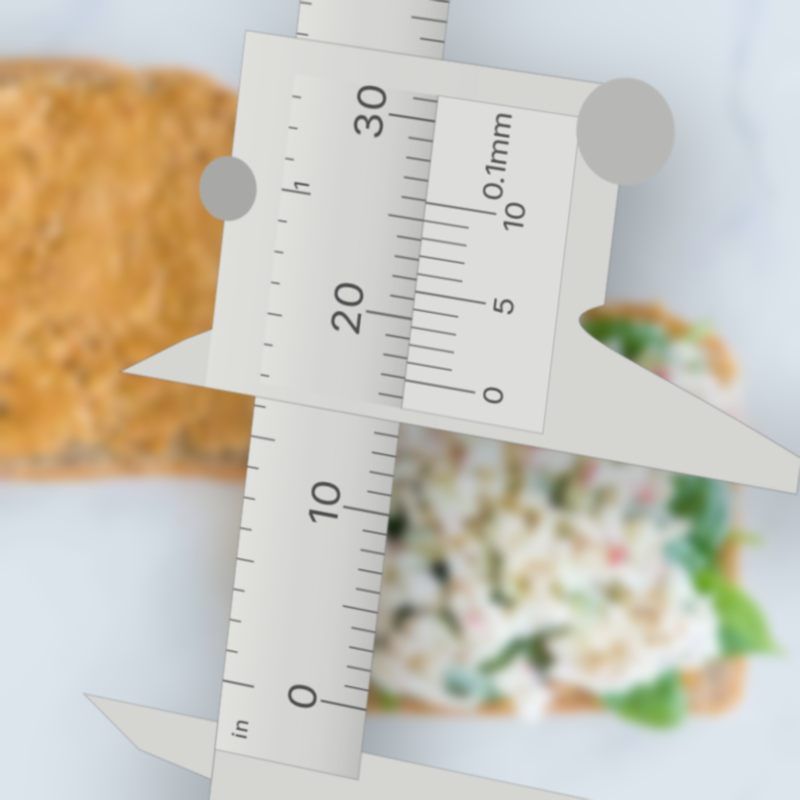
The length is 16.9 mm
